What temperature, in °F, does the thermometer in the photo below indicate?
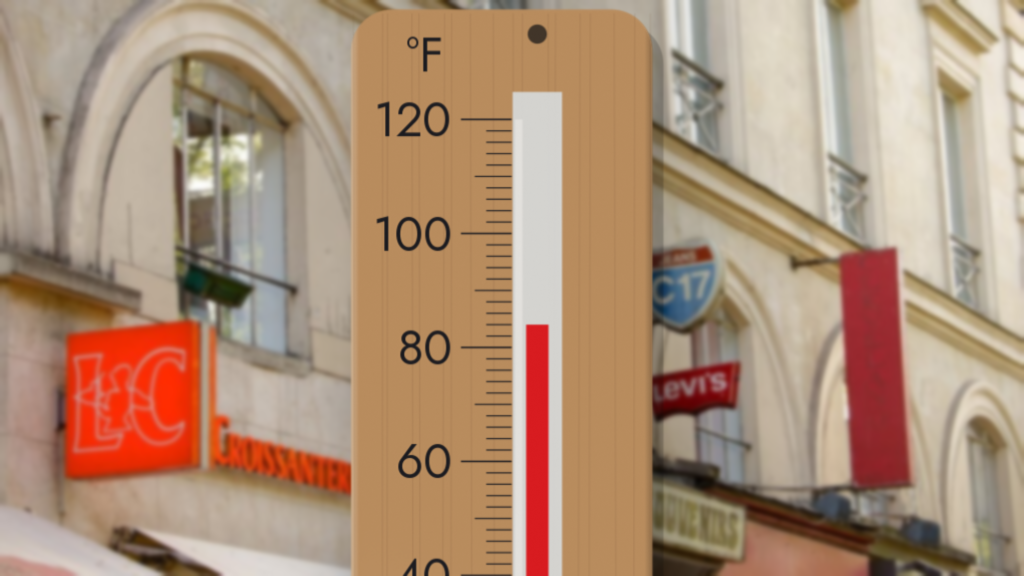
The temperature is 84 °F
